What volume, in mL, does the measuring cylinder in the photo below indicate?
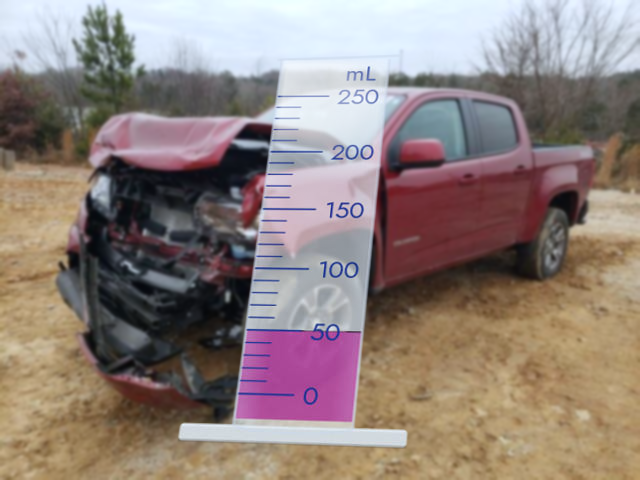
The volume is 50 mL
